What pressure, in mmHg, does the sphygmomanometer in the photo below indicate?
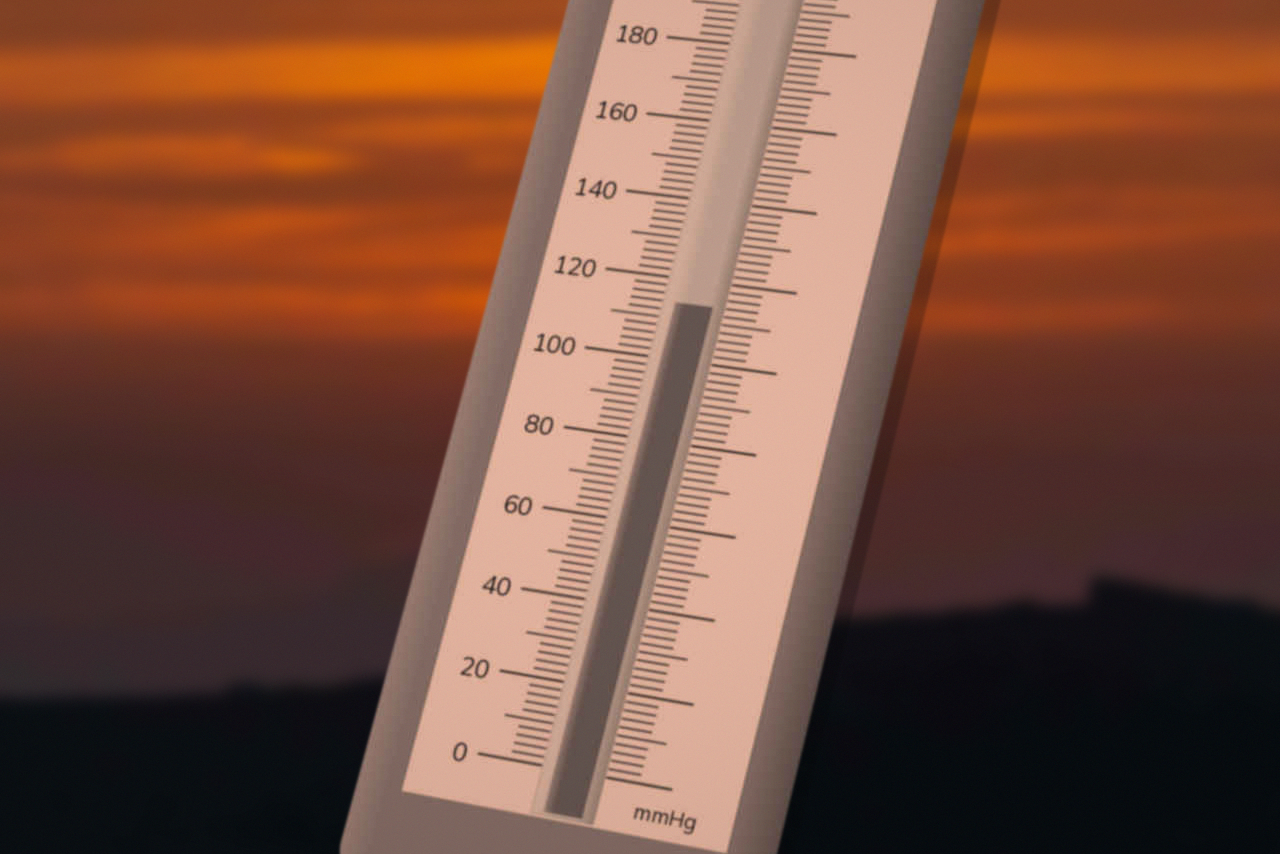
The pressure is 114 mmHg
